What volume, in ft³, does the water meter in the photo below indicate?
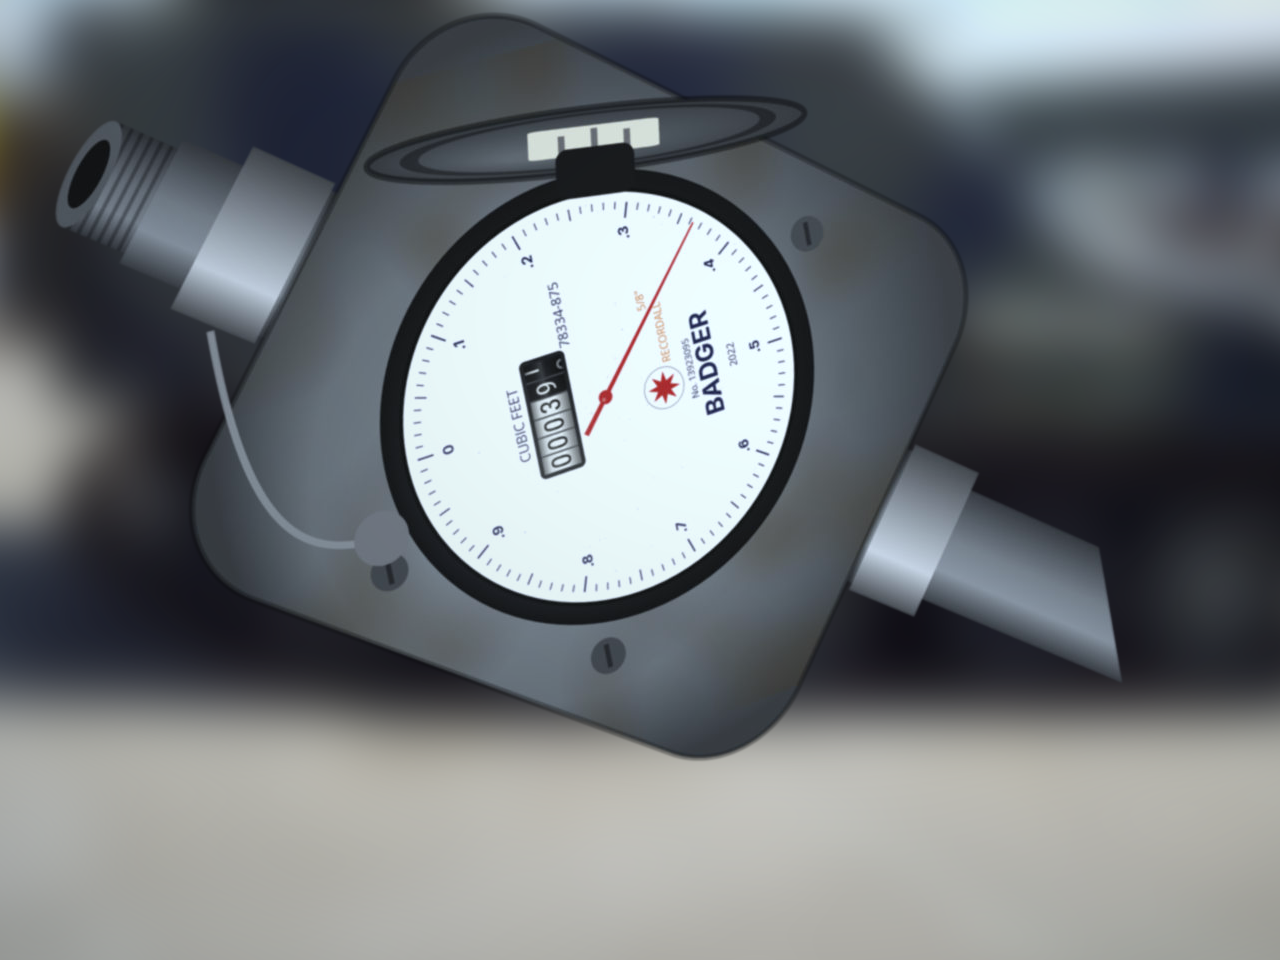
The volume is 391.36 ft³
